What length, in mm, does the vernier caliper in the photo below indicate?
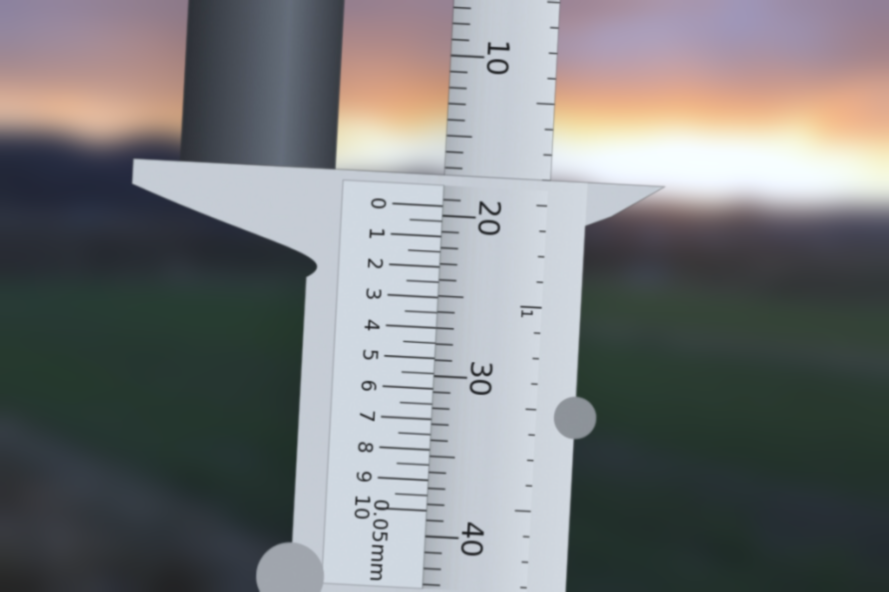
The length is 19.4 mm
